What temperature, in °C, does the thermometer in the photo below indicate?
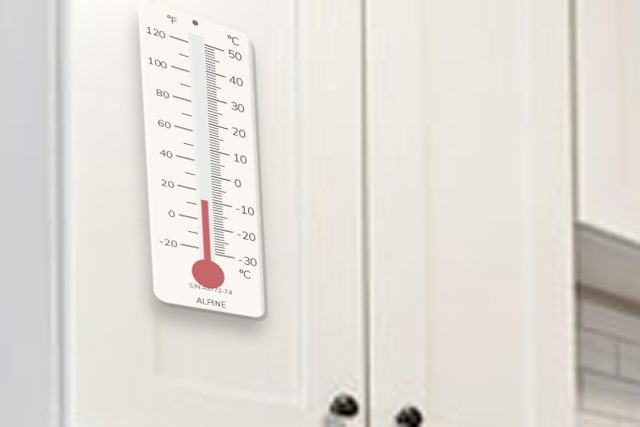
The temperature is -10 °C
